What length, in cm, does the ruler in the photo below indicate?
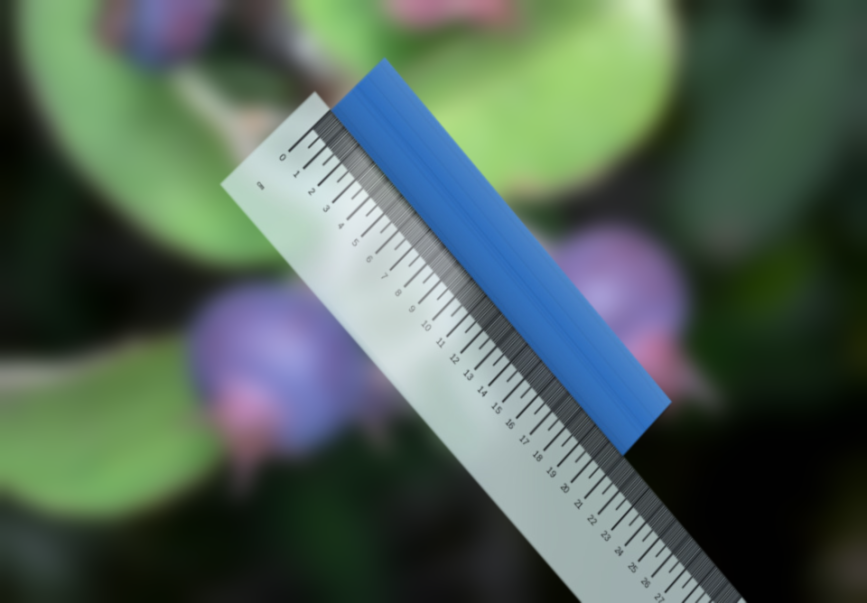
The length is 21 cm
